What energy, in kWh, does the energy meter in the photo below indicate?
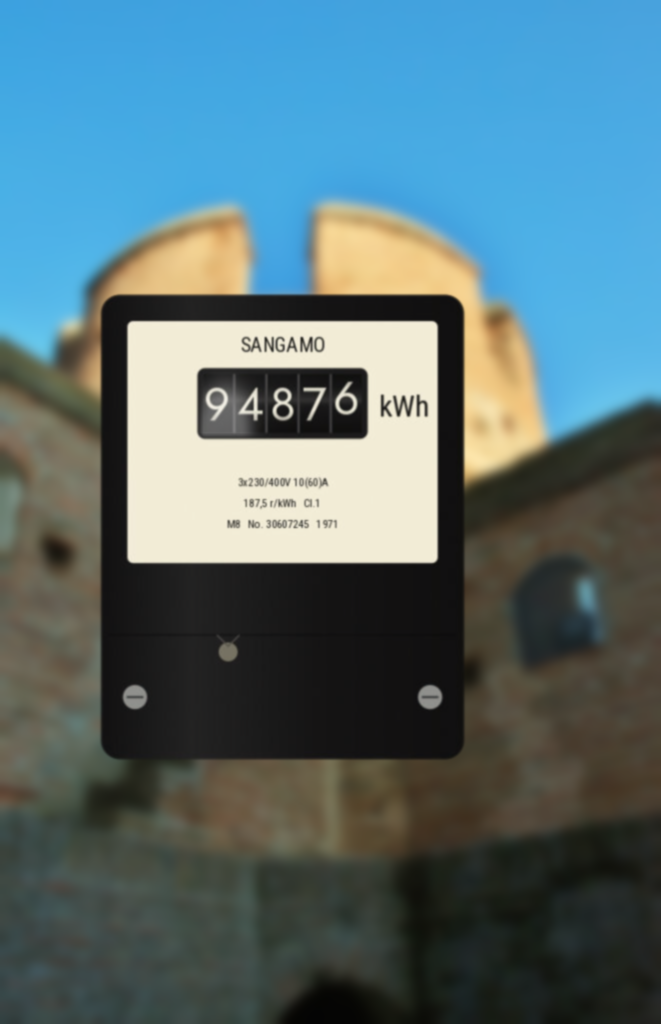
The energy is 94876 kWh
